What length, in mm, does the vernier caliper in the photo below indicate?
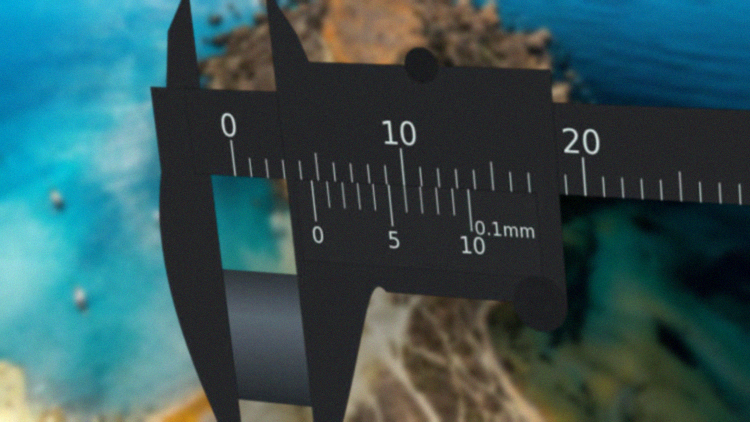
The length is 4.6 mm
